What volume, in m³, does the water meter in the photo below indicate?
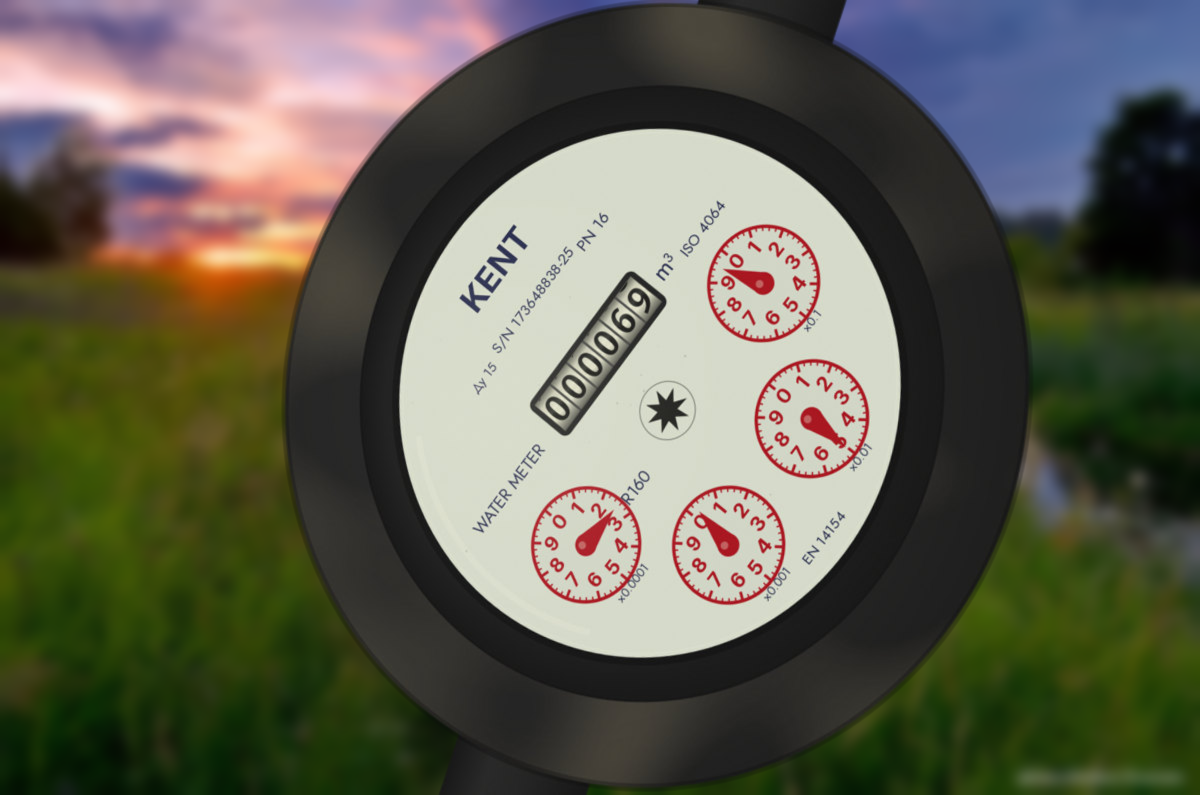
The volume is 68.9502 m³
